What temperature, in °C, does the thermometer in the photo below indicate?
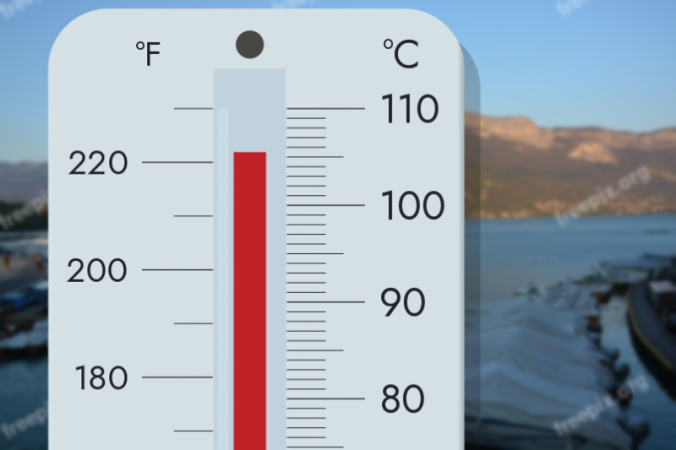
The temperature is 105.5 °C
